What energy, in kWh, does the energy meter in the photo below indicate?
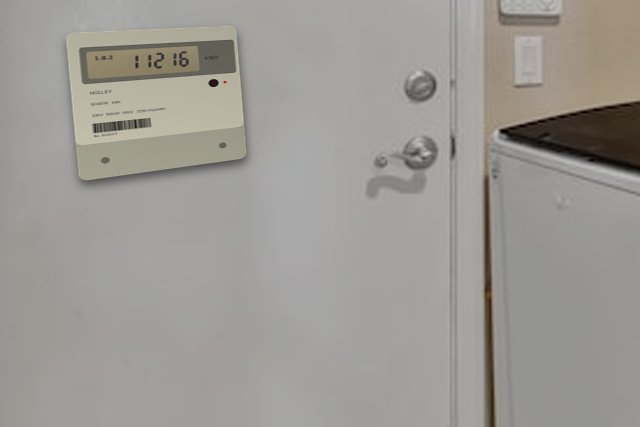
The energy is 11216 kWh
